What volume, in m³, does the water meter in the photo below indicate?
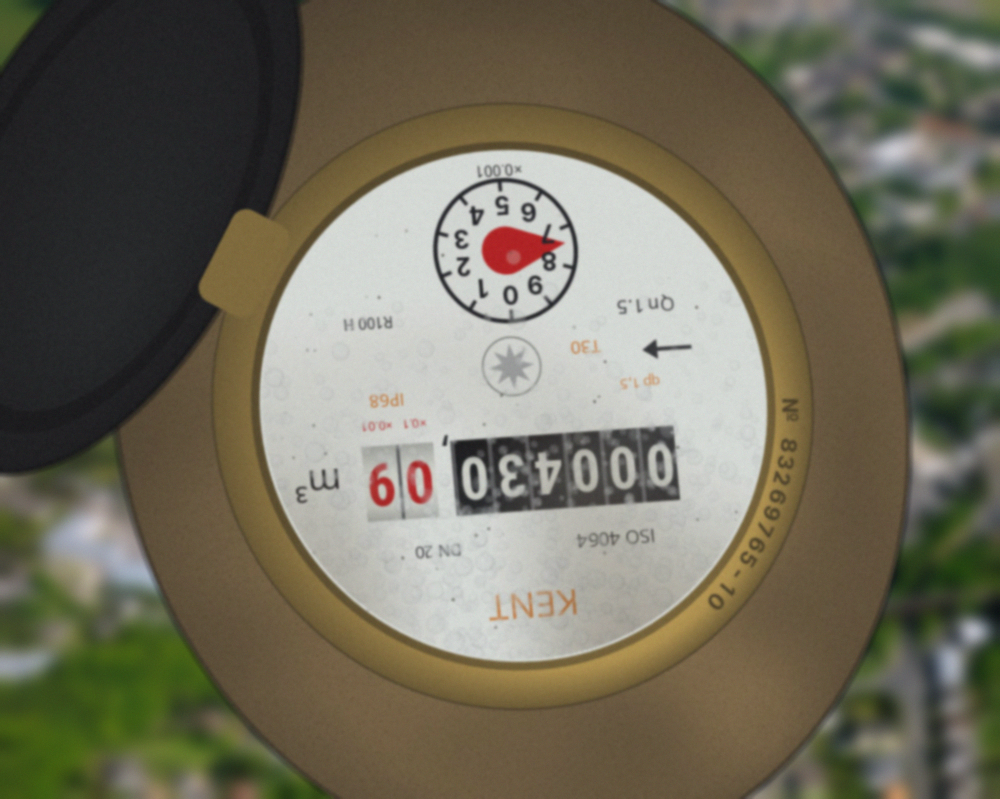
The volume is 430.097 m³
